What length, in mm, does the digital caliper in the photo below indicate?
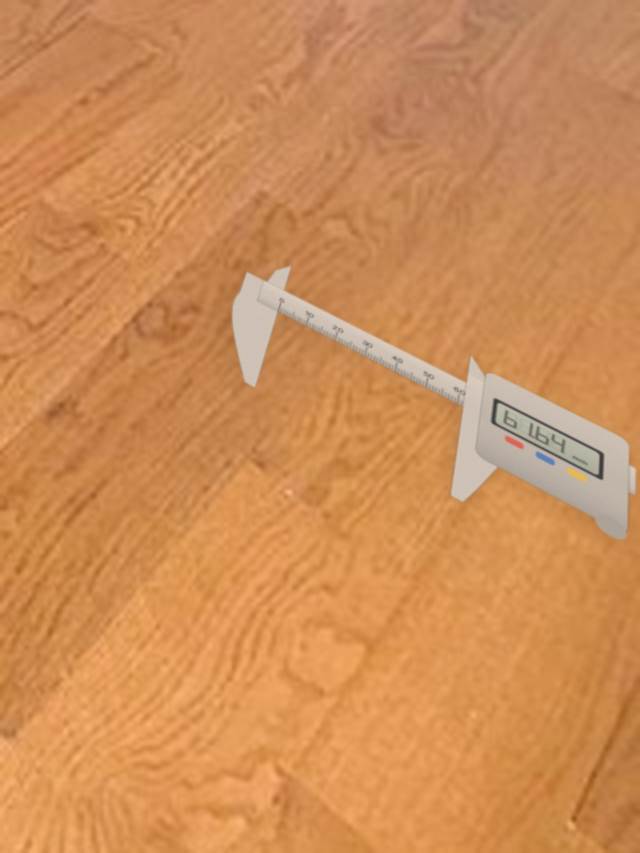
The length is 61.64 mm
